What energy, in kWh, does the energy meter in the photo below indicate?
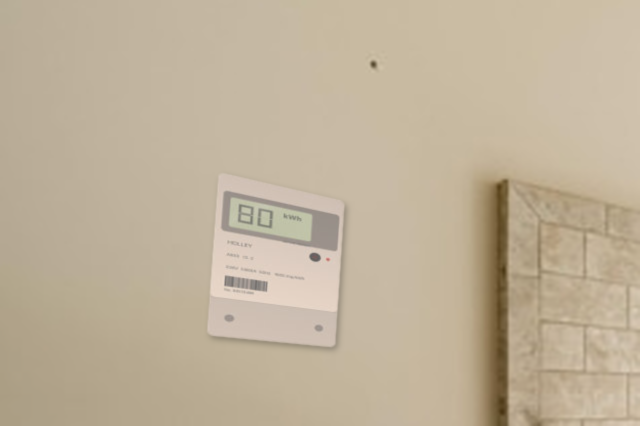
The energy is 80 kWh
